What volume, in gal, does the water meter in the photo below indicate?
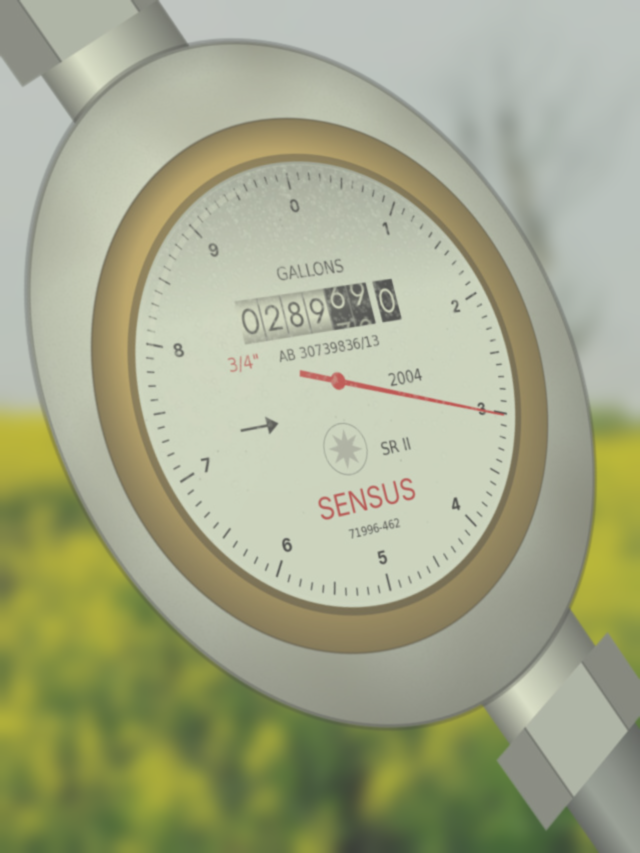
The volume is 289693.0 gal
